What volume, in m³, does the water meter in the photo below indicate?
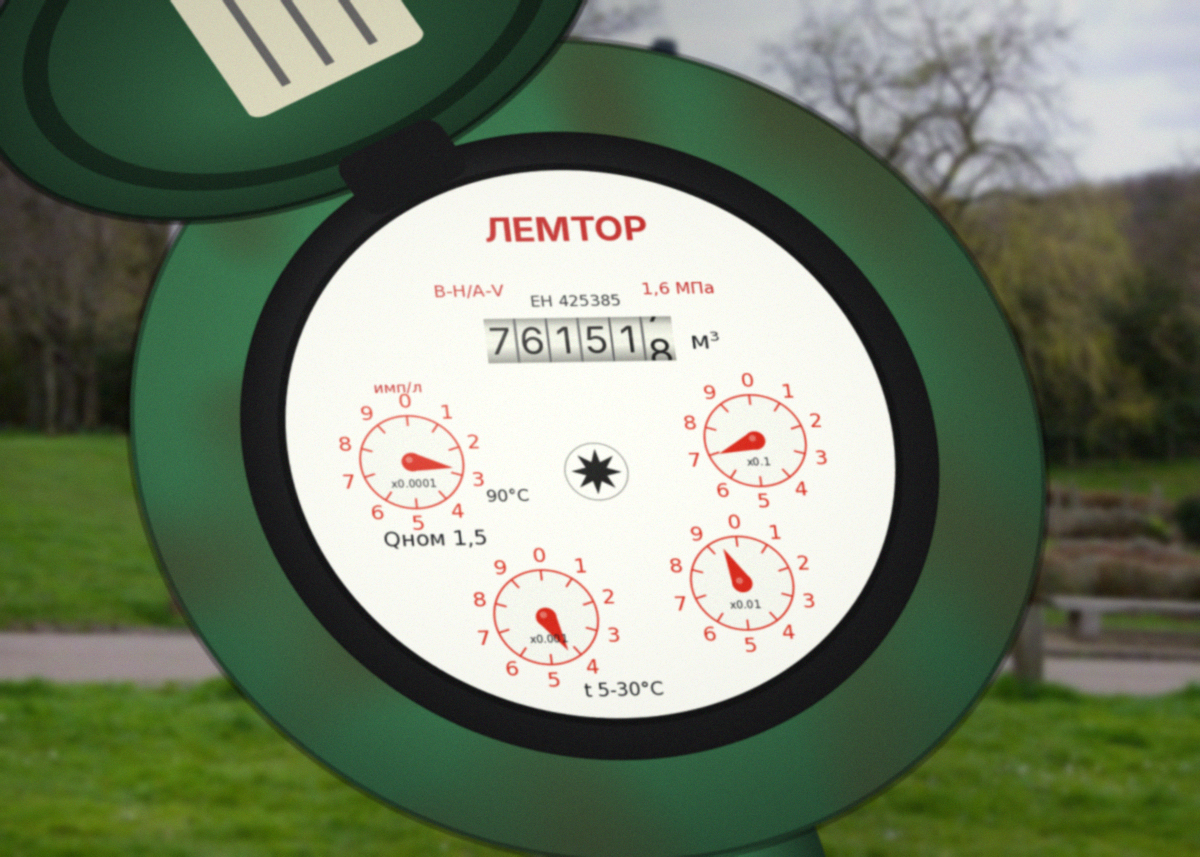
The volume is 761517.6942 m³
